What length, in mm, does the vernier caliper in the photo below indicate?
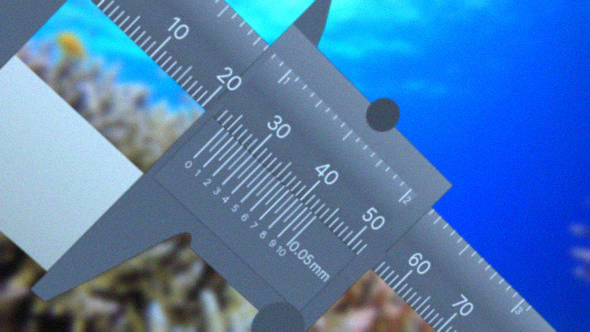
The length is 24.4 mm
